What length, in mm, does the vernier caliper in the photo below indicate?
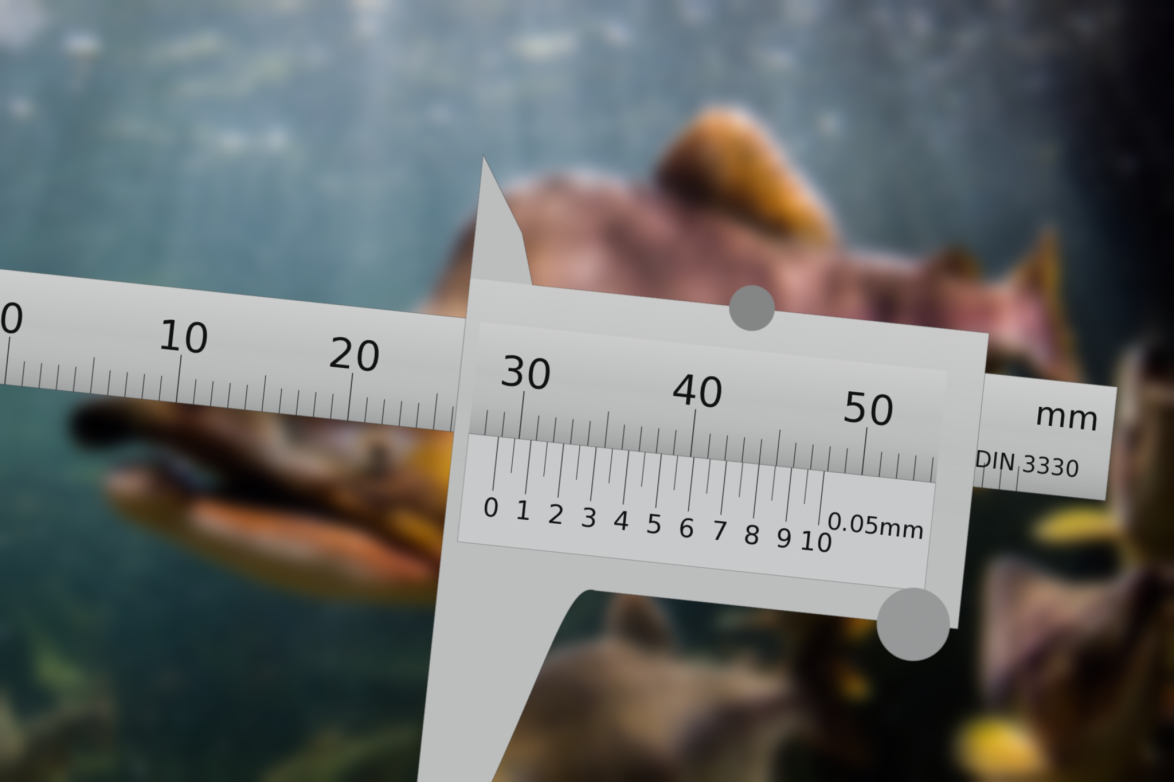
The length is 28.8 mm
